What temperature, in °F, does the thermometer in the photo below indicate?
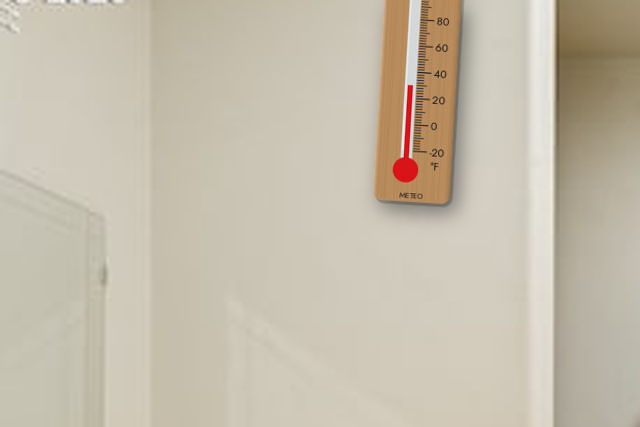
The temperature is 30 °F
